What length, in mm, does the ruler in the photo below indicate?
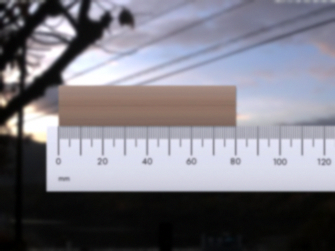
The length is 80 mm
